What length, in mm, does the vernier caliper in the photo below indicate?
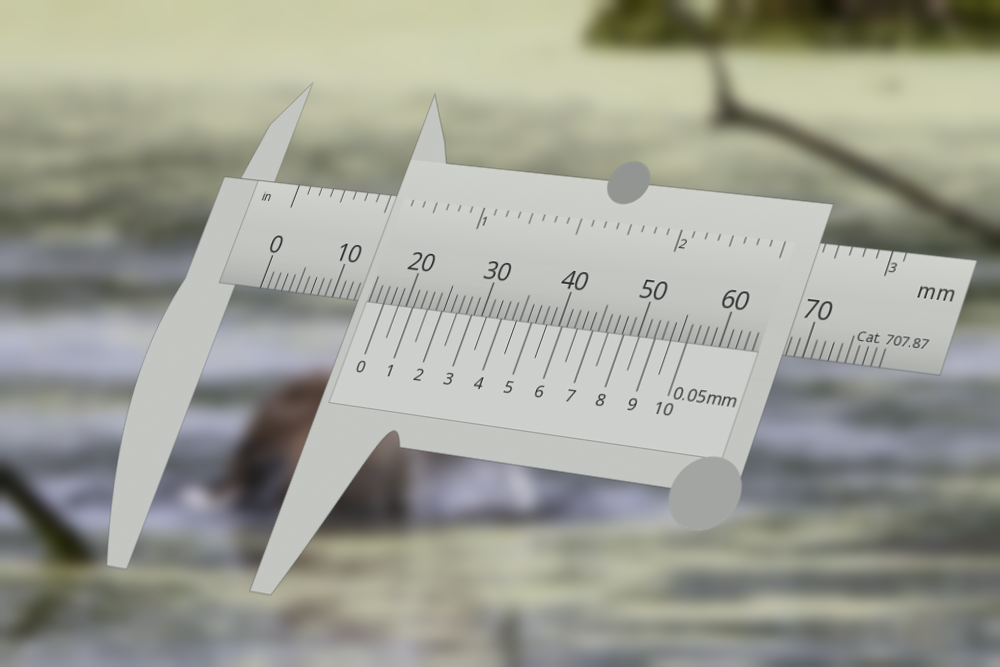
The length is 17.0 mm
